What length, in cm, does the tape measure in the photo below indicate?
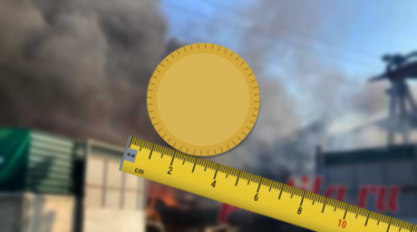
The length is 5 cm
